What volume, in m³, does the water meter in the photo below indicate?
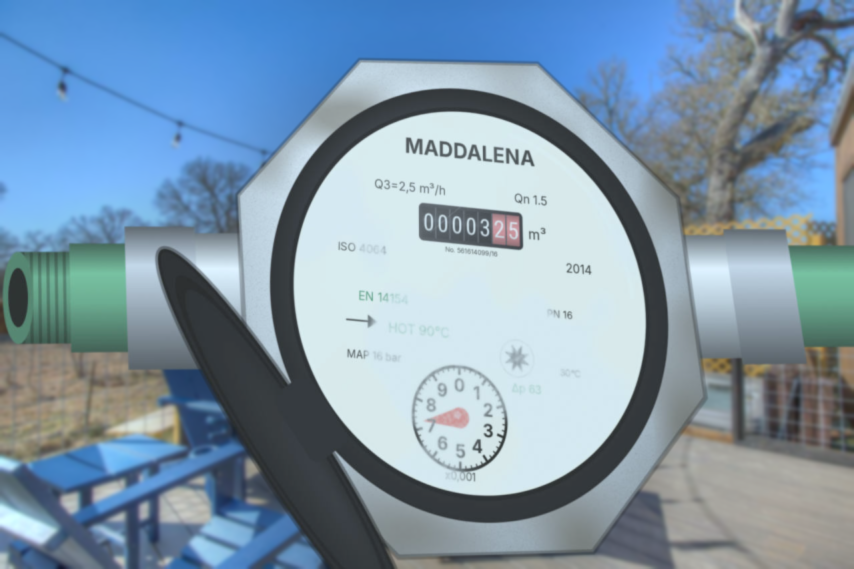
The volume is 3.257 m³
